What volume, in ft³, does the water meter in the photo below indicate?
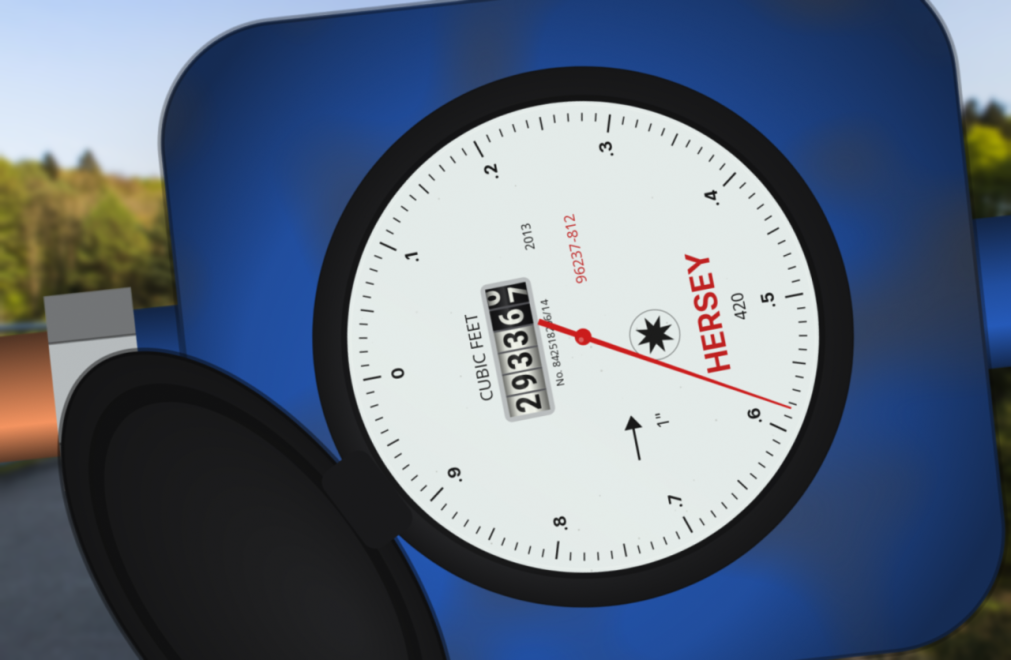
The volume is 293366.58 ft³
